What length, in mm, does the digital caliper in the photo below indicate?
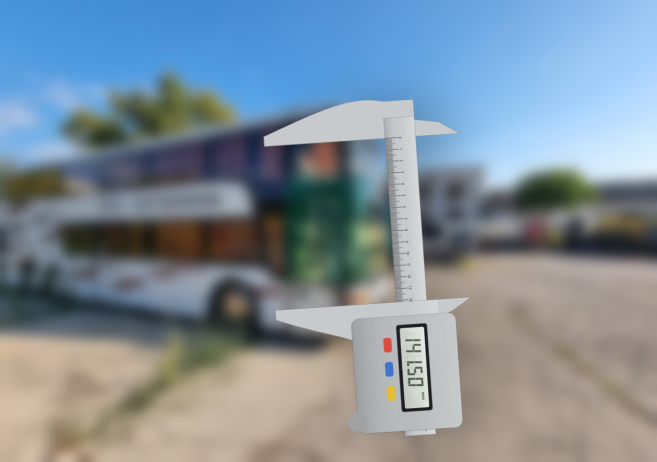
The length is 141.50 mm
